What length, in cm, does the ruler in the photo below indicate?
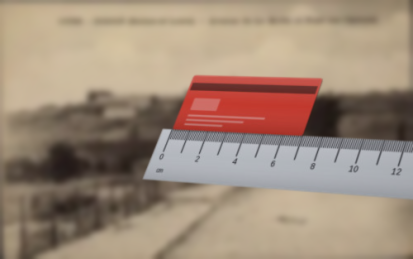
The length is 7 cm
